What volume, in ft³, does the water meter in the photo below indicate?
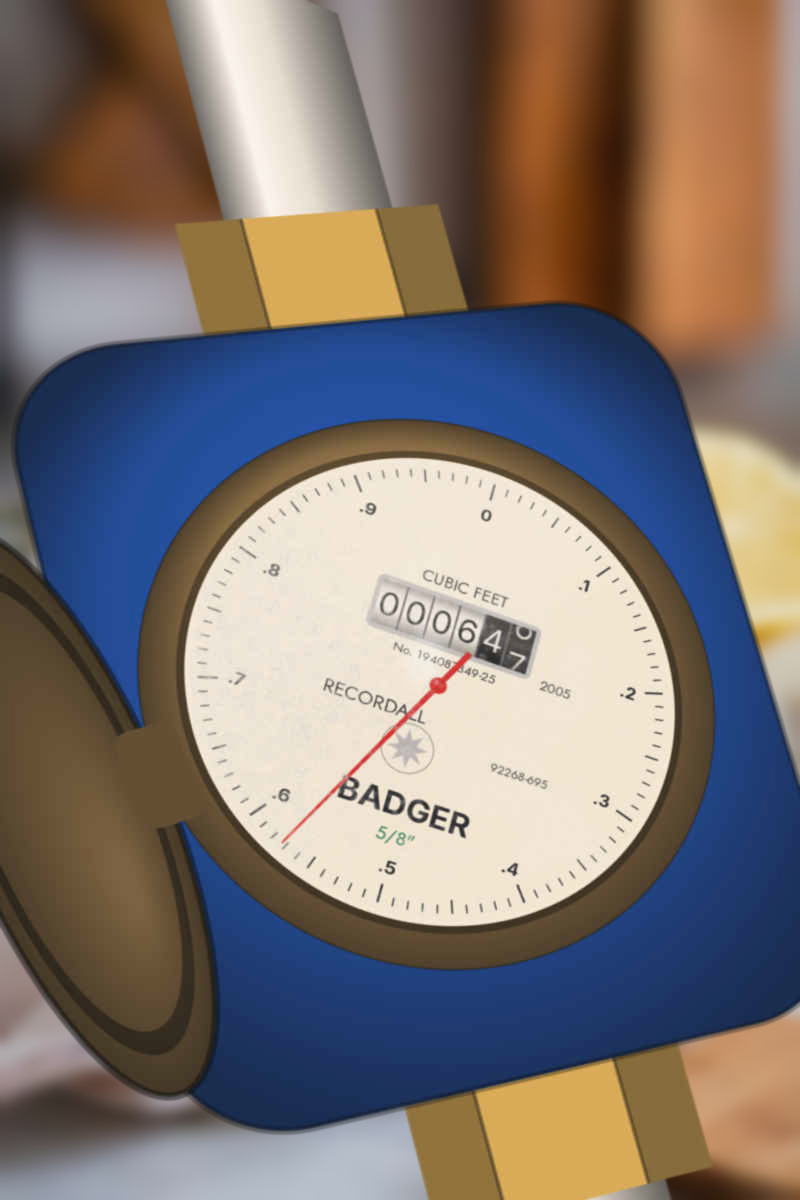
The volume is 646.57 ft³
